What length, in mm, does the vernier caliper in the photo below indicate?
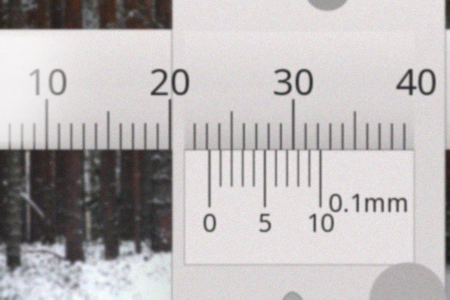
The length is 23.2 mm
